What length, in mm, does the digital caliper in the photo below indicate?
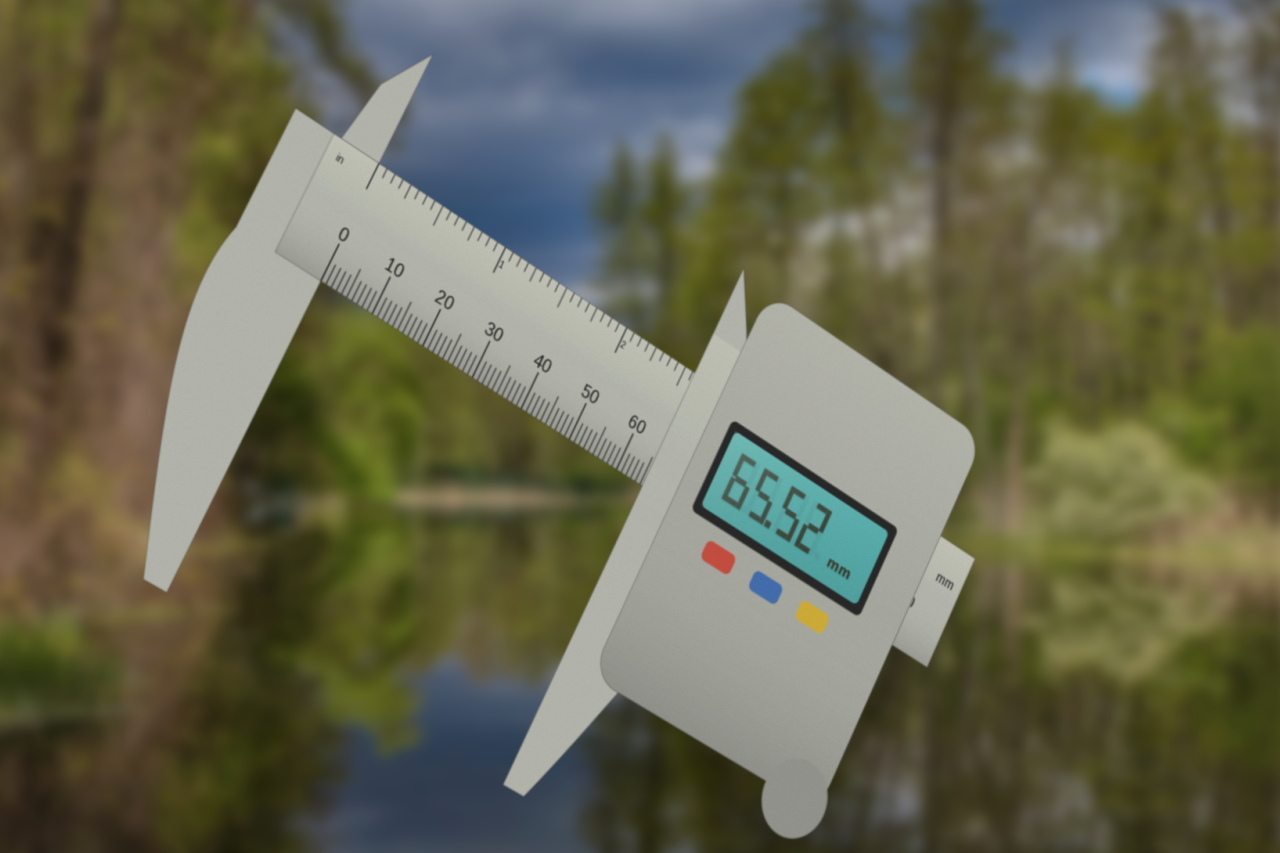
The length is 65.52 mm
